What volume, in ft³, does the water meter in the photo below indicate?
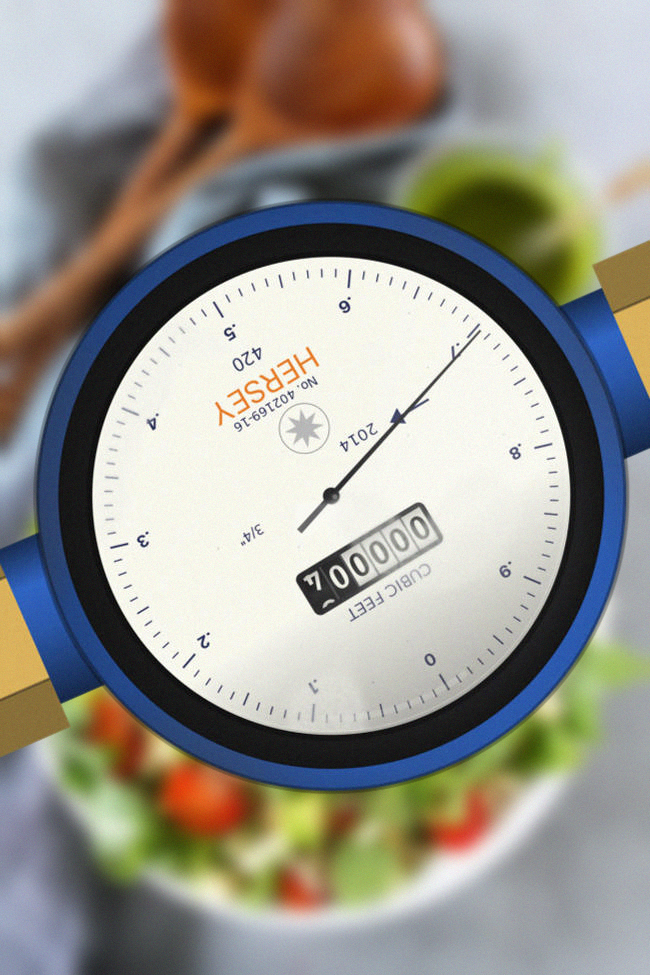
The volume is 3.70 ft³
